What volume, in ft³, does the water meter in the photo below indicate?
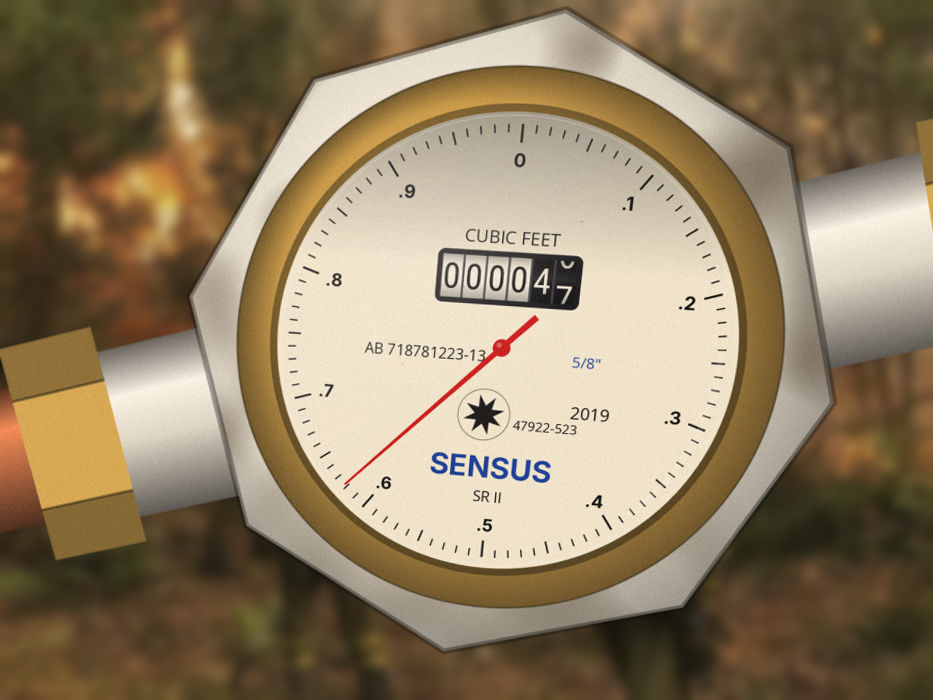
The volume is 46.62 ft³
